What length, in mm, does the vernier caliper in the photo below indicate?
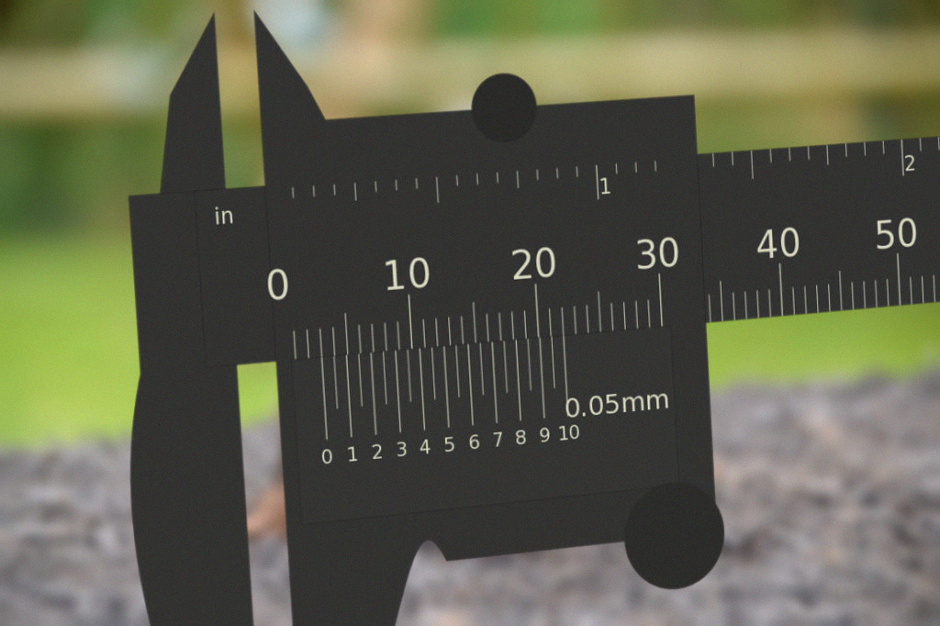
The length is 3.0 mm
